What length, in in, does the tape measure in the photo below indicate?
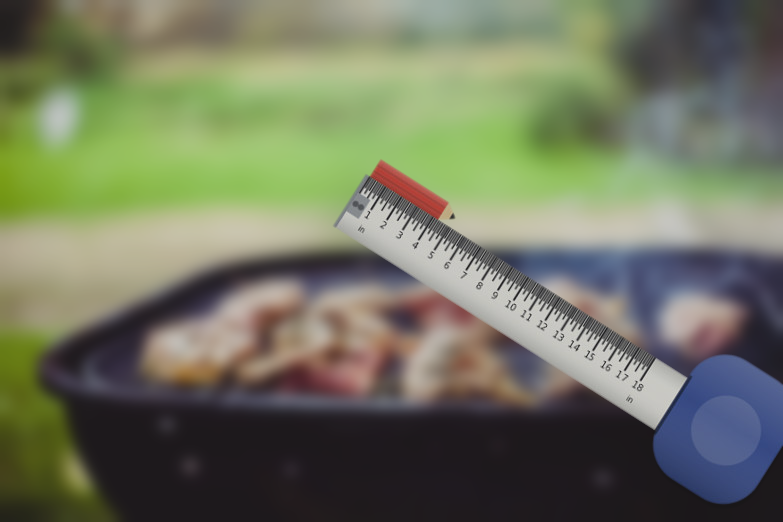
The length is 5 in
